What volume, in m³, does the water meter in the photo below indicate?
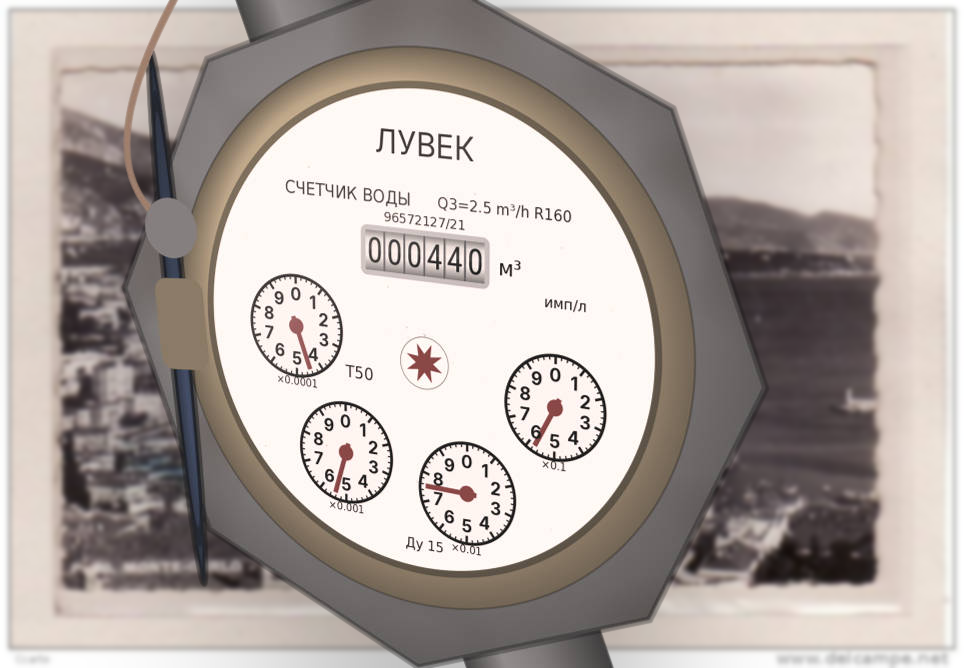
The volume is 440.5754 m³
